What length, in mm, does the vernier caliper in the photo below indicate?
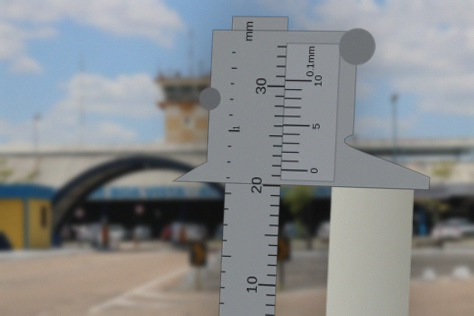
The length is 21.6 mm
